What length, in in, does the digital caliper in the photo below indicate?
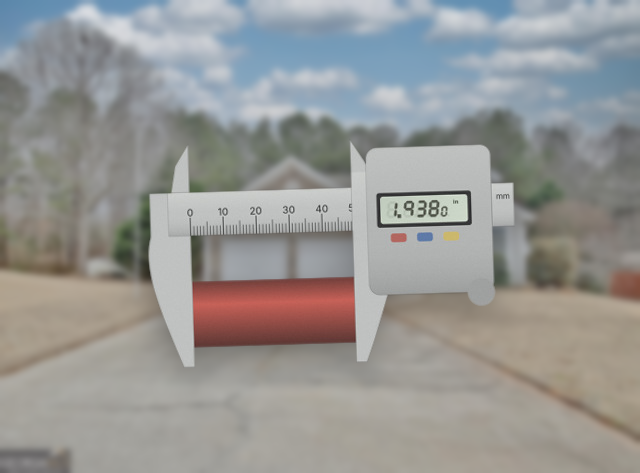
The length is 1.9380 in
